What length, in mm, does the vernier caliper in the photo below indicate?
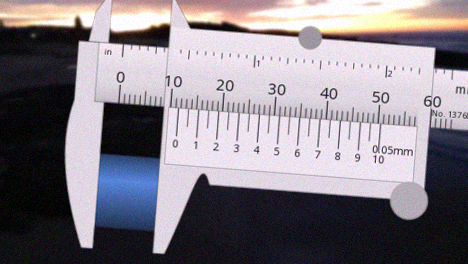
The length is 11.5 mm
